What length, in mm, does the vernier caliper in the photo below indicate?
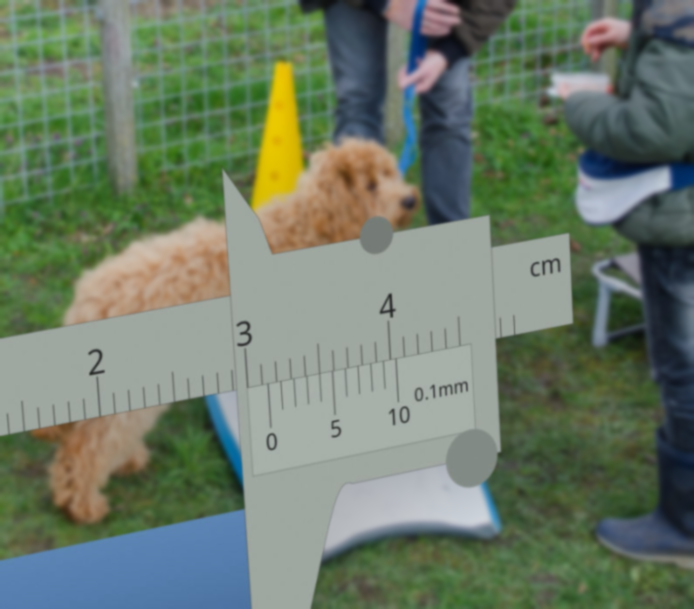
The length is 31.4 mm
